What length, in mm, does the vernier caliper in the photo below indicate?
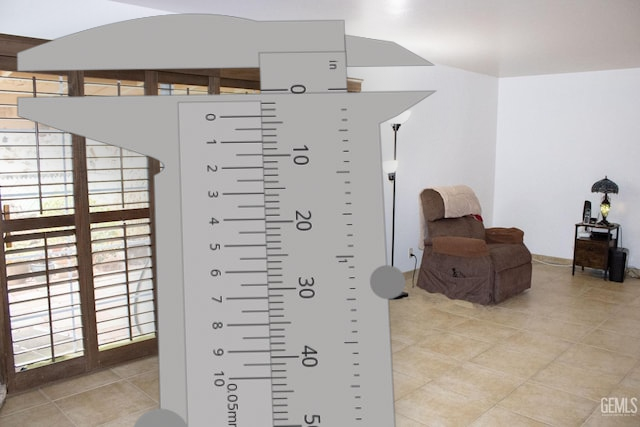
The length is 4.0 mm
